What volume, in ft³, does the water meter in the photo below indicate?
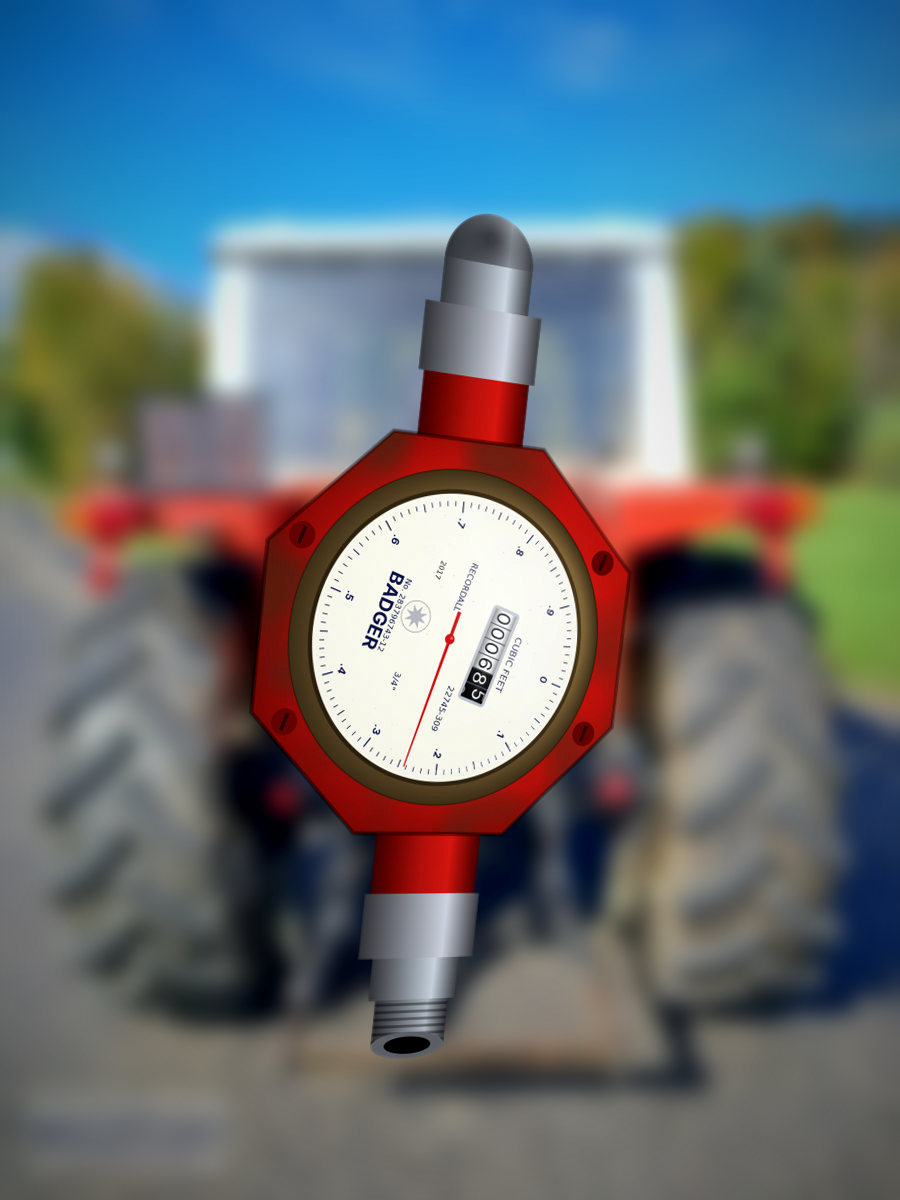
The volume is 685.24 ft³
